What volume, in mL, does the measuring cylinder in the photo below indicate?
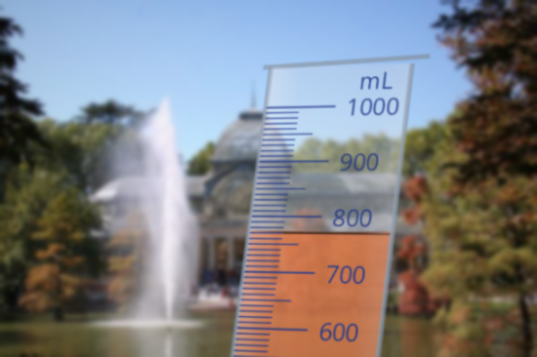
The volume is 770 mL
